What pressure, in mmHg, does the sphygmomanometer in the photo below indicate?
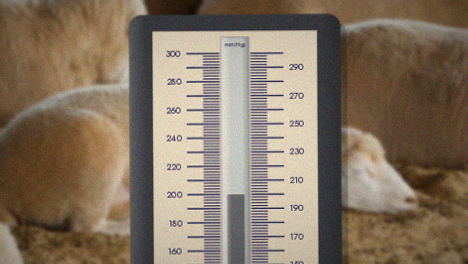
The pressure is 200 mmHg
